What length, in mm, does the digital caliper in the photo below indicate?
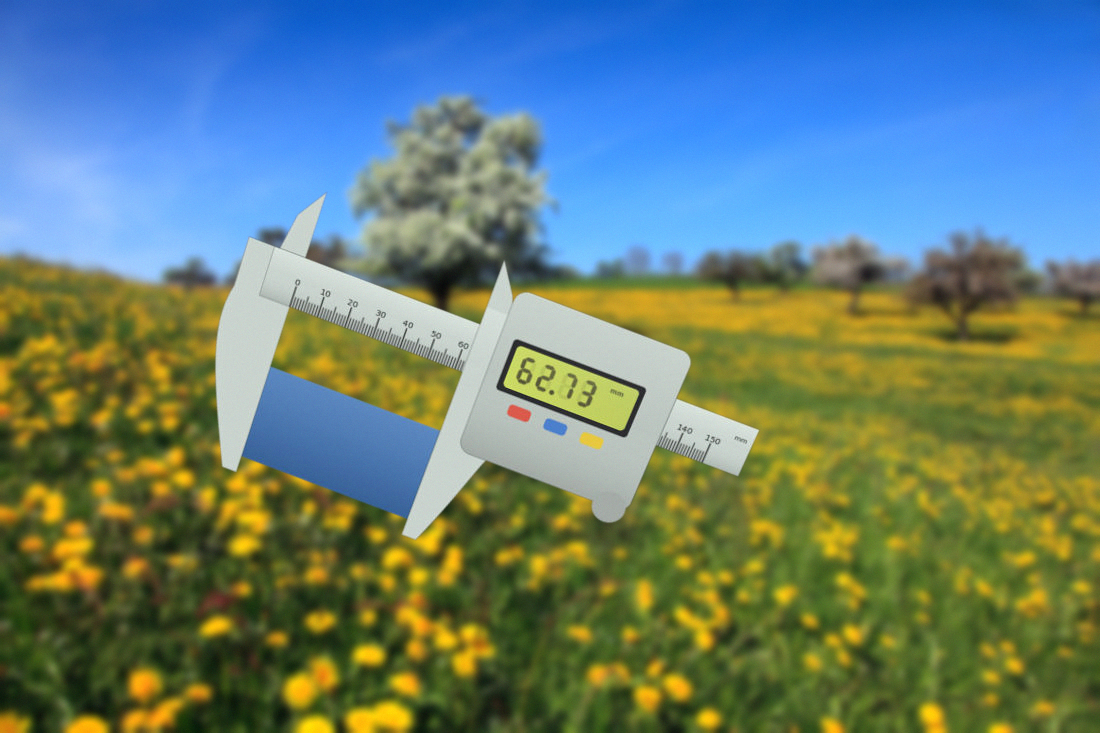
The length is 62.73 mm
